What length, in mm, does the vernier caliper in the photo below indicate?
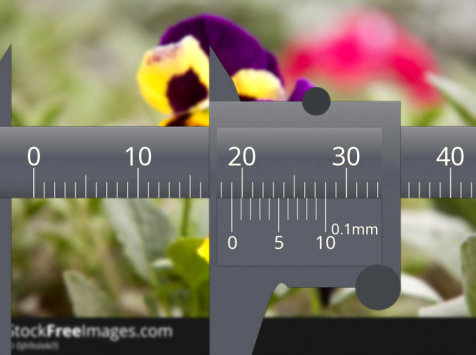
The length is 19.0 mm
